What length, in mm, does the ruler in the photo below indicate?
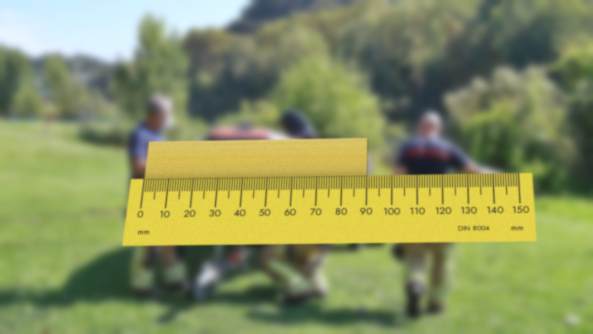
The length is 90 mm
